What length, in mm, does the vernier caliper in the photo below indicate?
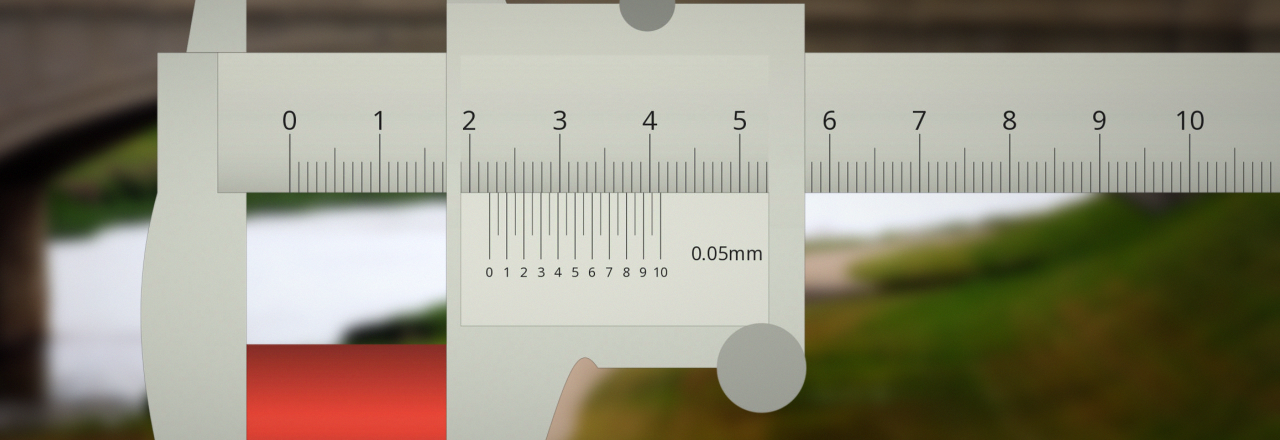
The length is 22.2 mm
